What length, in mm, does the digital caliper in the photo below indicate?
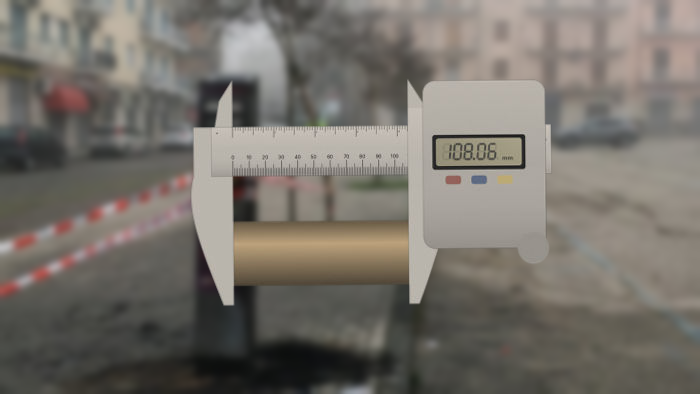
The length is 108.06 mm
